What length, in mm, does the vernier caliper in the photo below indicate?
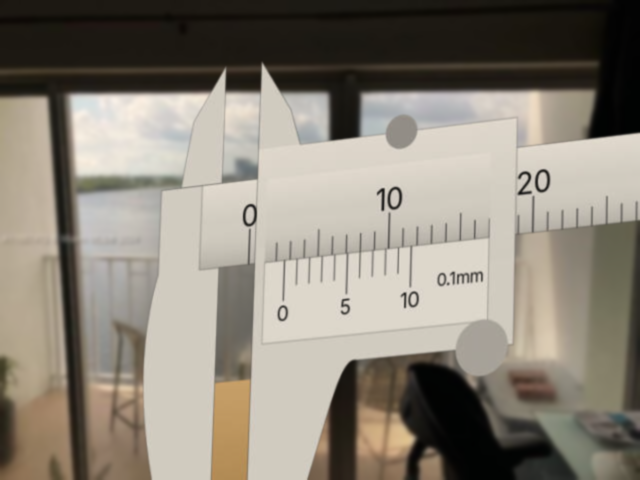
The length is 2.6 mm
